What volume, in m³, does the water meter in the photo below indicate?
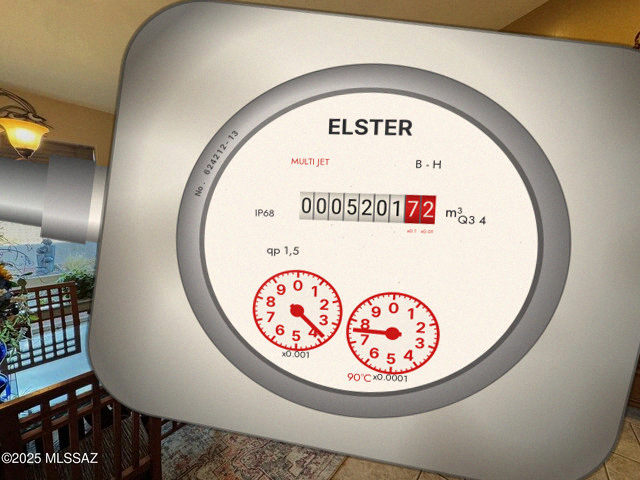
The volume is 5201.7237 m³
